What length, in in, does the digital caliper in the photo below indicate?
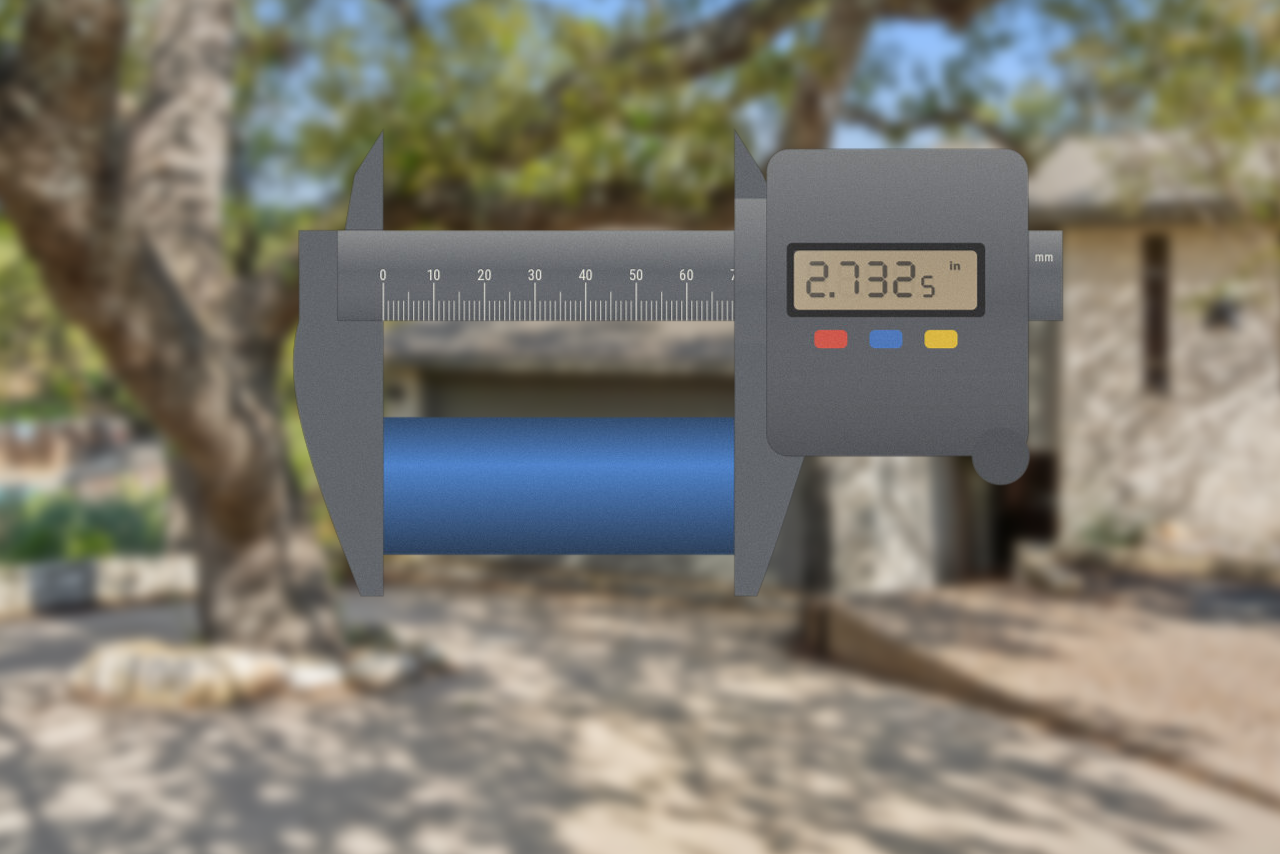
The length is 2.7325 in
